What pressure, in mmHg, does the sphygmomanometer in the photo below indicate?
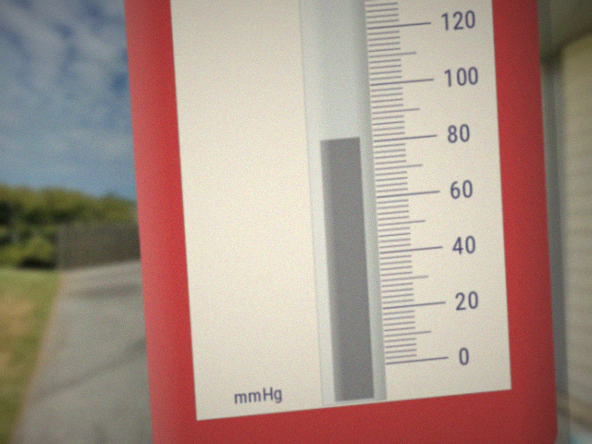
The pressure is 82 mmHg
